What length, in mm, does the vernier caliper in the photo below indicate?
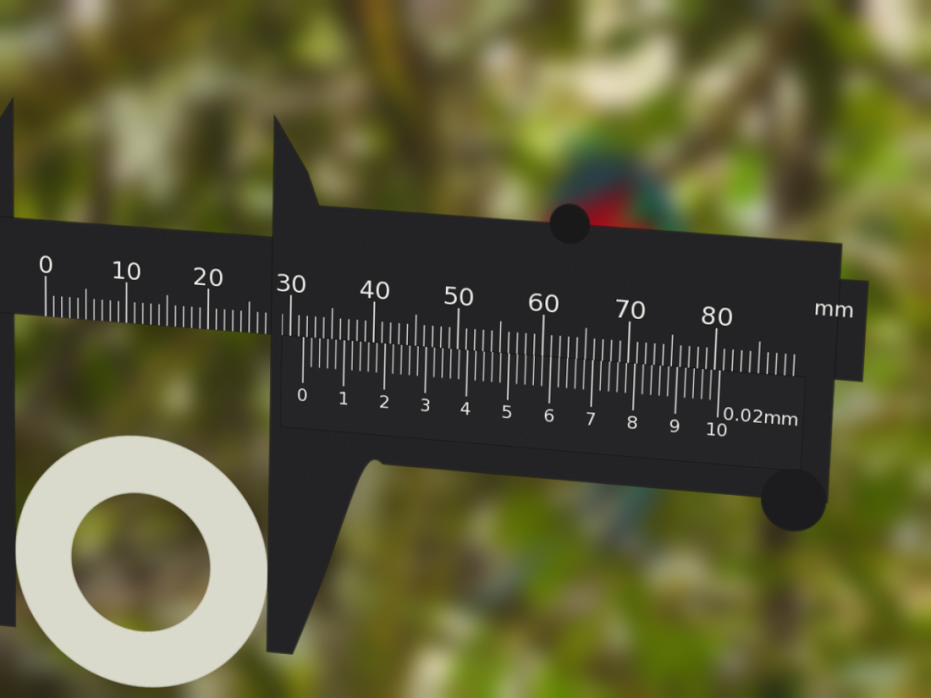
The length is 31.6 mm
